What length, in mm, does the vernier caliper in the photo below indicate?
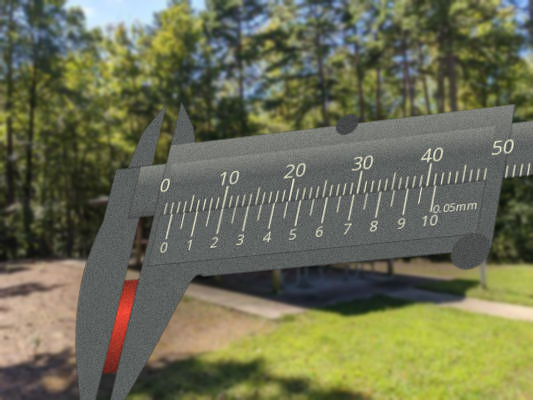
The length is 2.2 mm
